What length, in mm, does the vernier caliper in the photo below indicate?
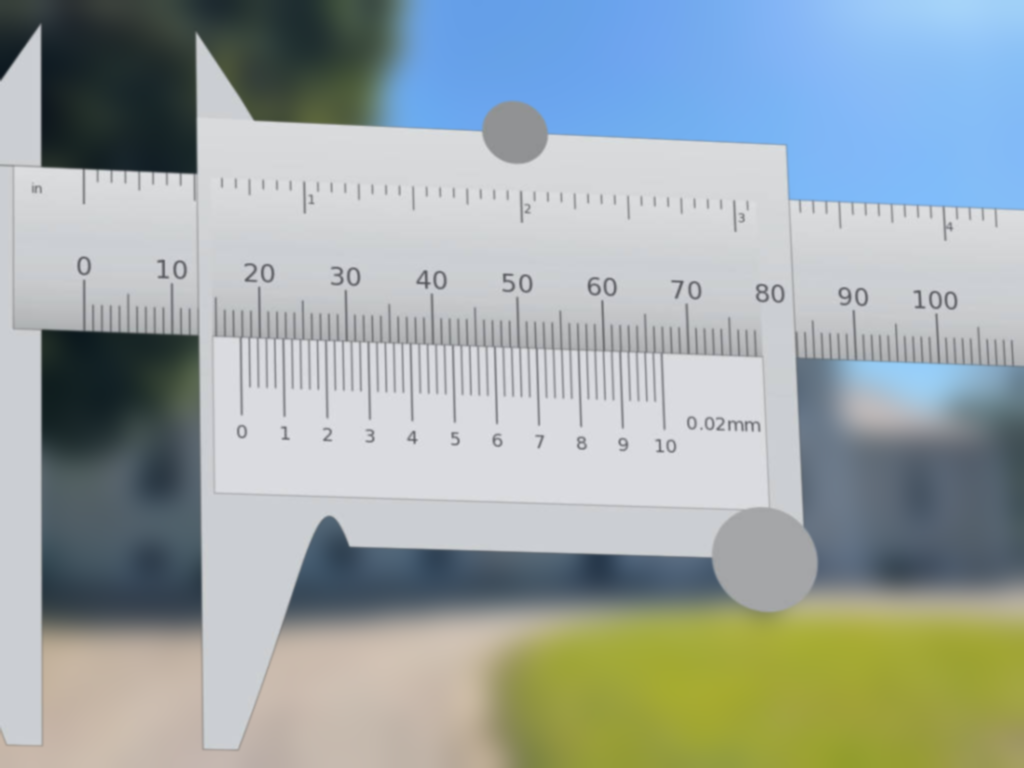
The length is 17.8 mm
